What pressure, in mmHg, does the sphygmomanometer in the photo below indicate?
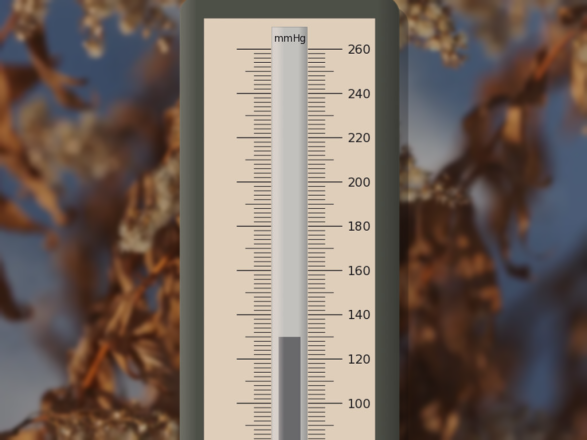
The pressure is 130 mmHg
